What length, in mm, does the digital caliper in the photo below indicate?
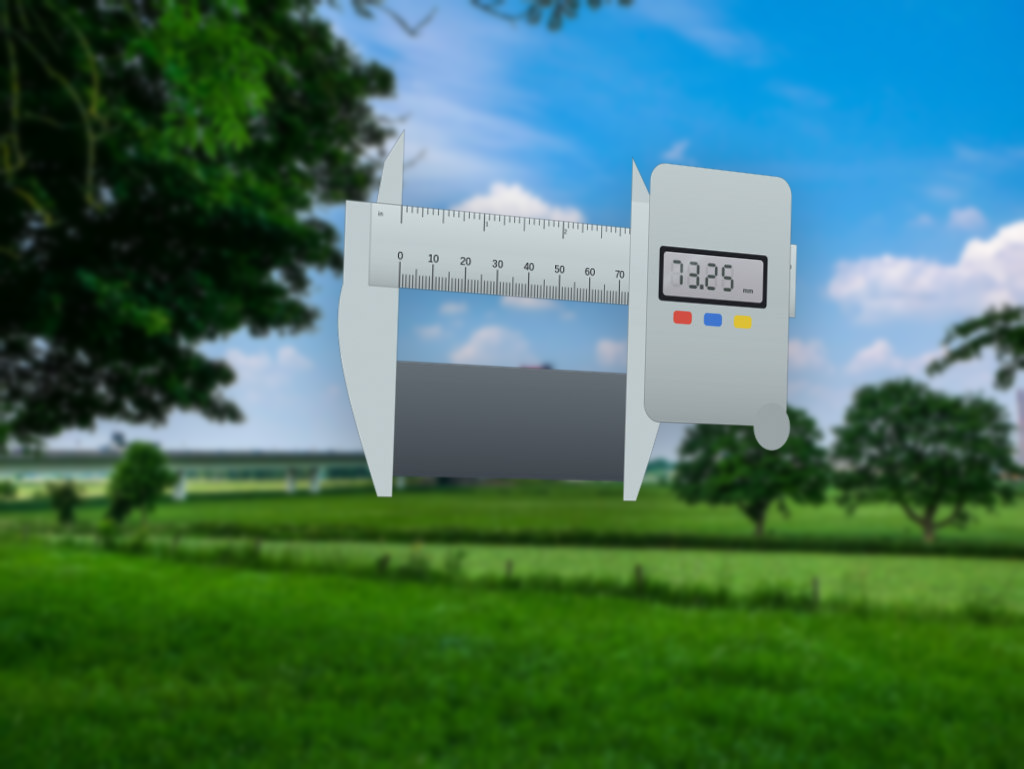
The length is 73.25 mm
